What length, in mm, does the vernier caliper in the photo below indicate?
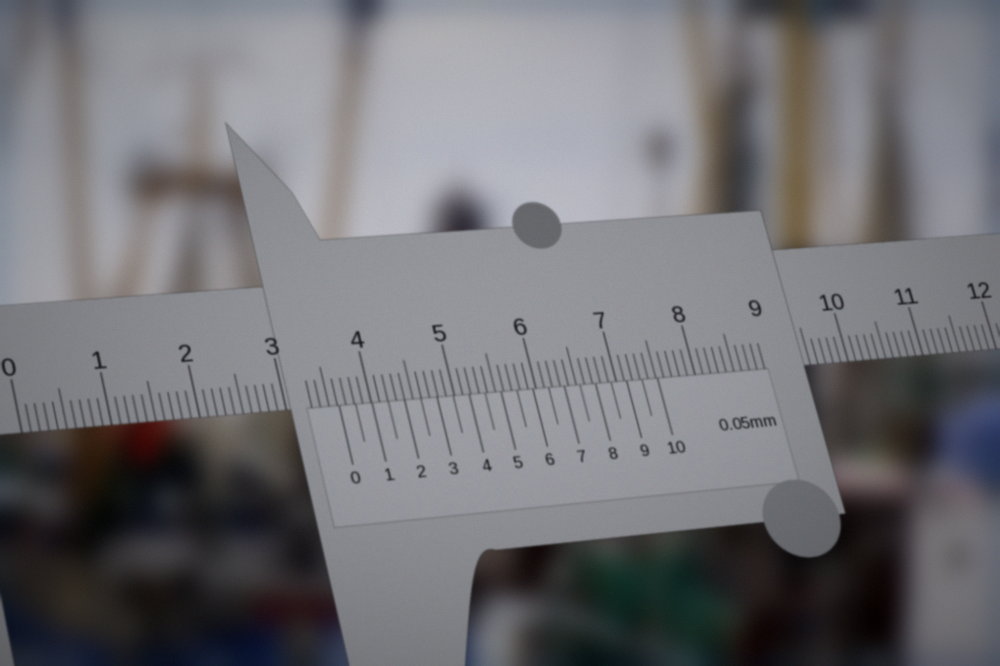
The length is 36.2 mm
